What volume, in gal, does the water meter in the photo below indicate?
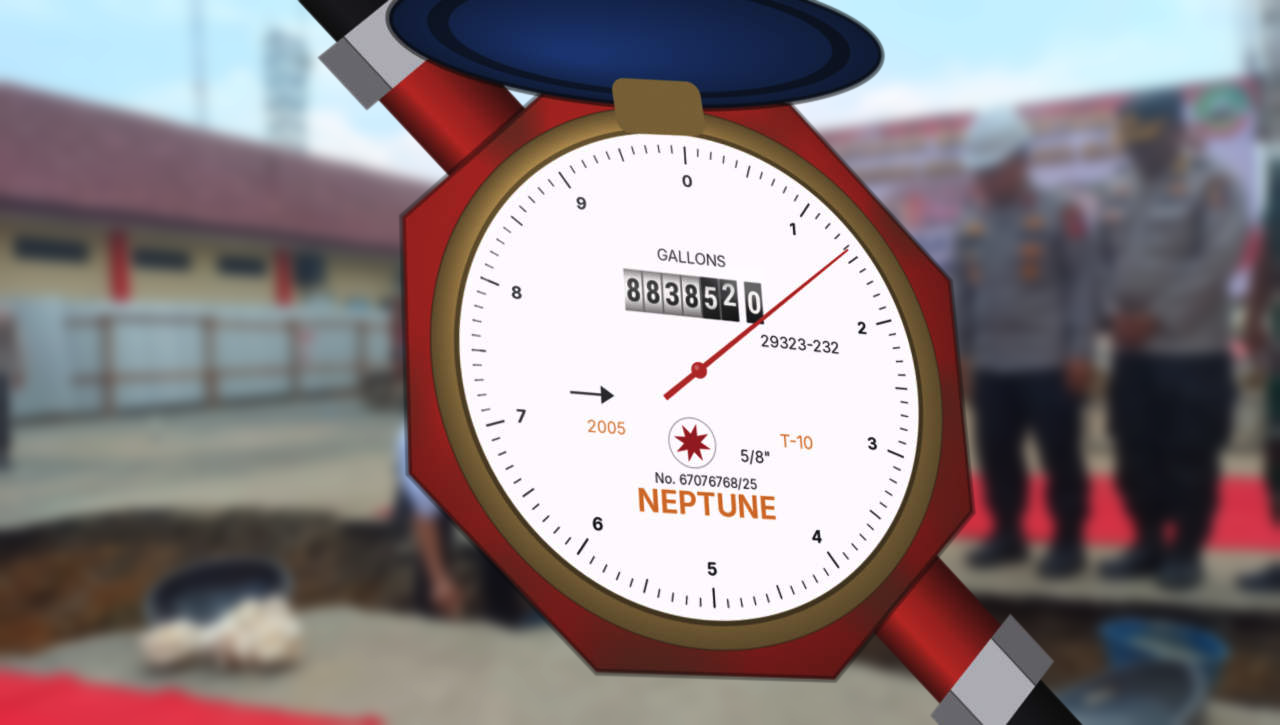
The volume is 8838521.4 gal
